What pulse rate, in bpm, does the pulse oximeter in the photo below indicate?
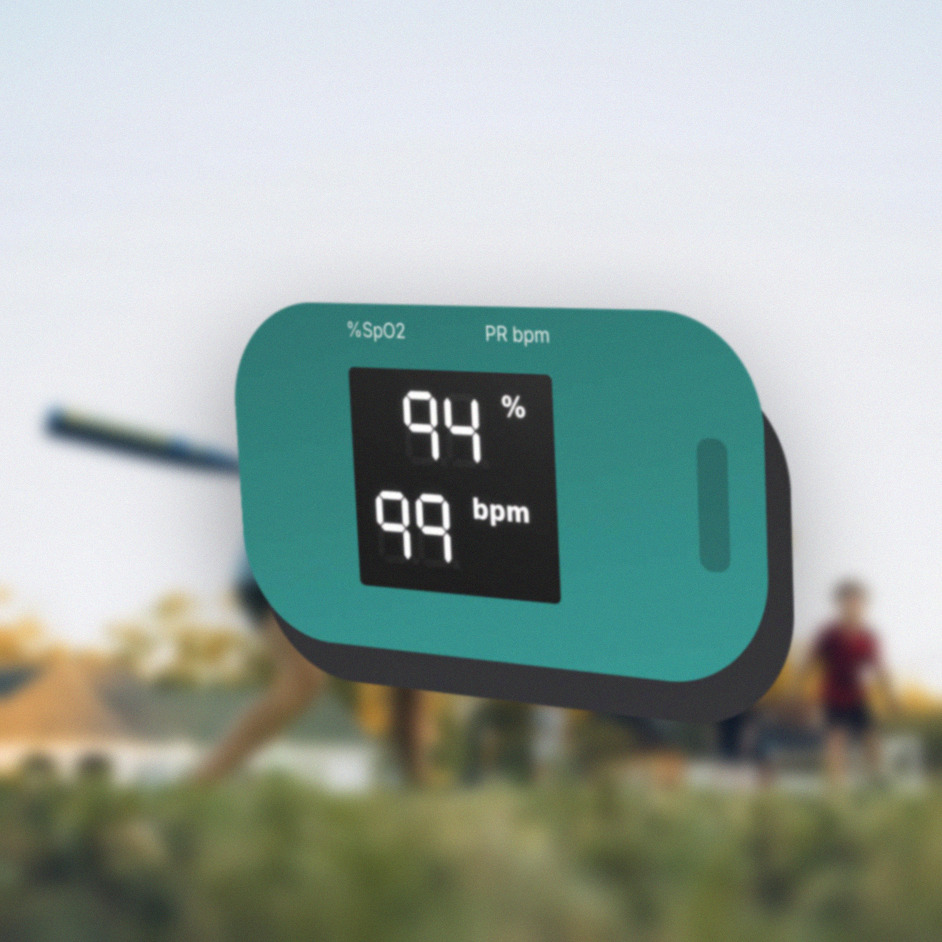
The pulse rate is 99 bpm
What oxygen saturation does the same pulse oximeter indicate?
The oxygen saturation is 94 %
